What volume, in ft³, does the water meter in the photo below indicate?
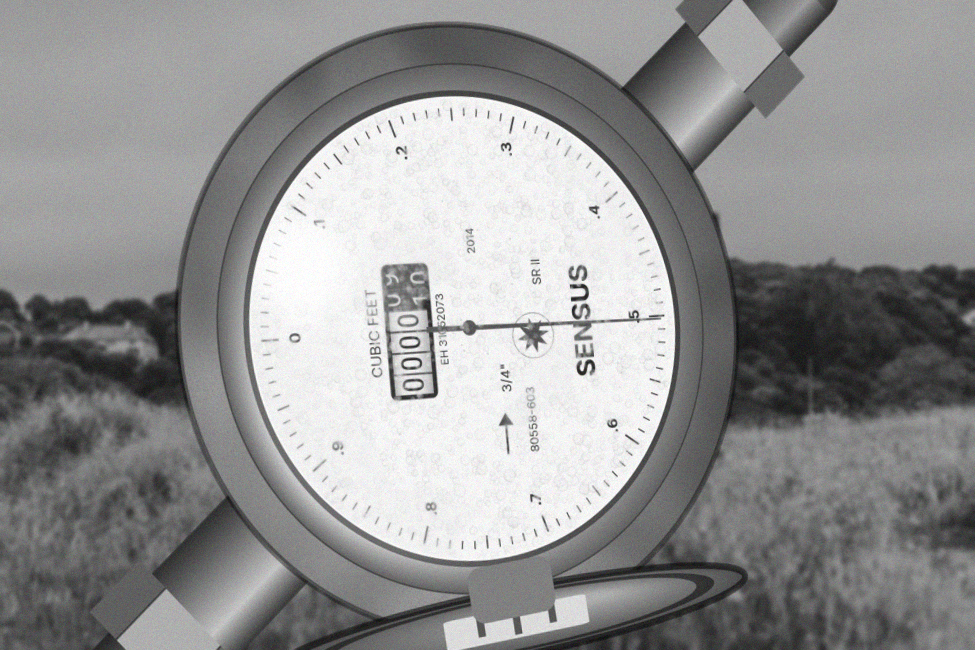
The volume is 9.50 ft³
